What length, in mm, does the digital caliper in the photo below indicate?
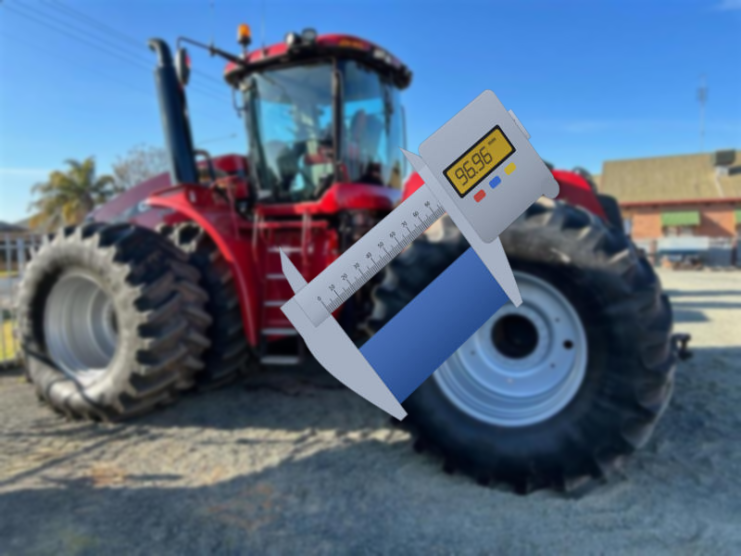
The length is 96.96 mm
